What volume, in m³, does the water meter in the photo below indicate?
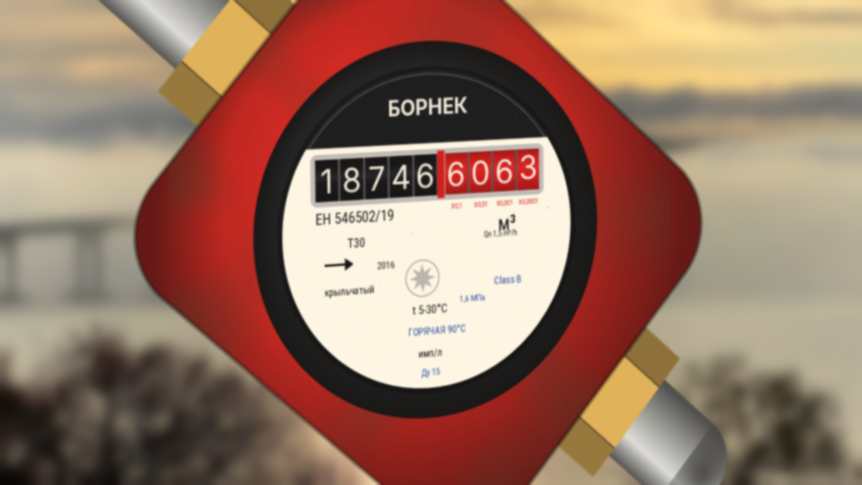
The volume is 18746.6063 m³
